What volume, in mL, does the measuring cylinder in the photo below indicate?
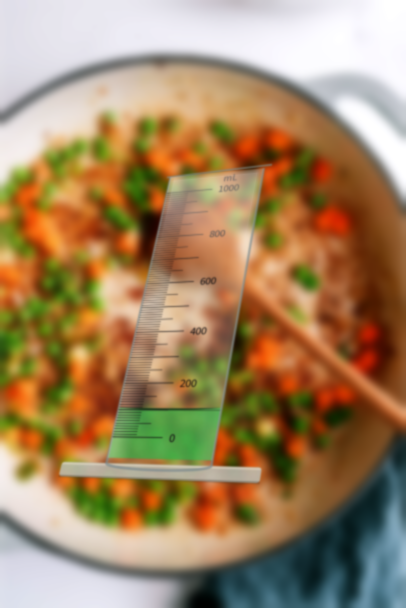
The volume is 100 mL
